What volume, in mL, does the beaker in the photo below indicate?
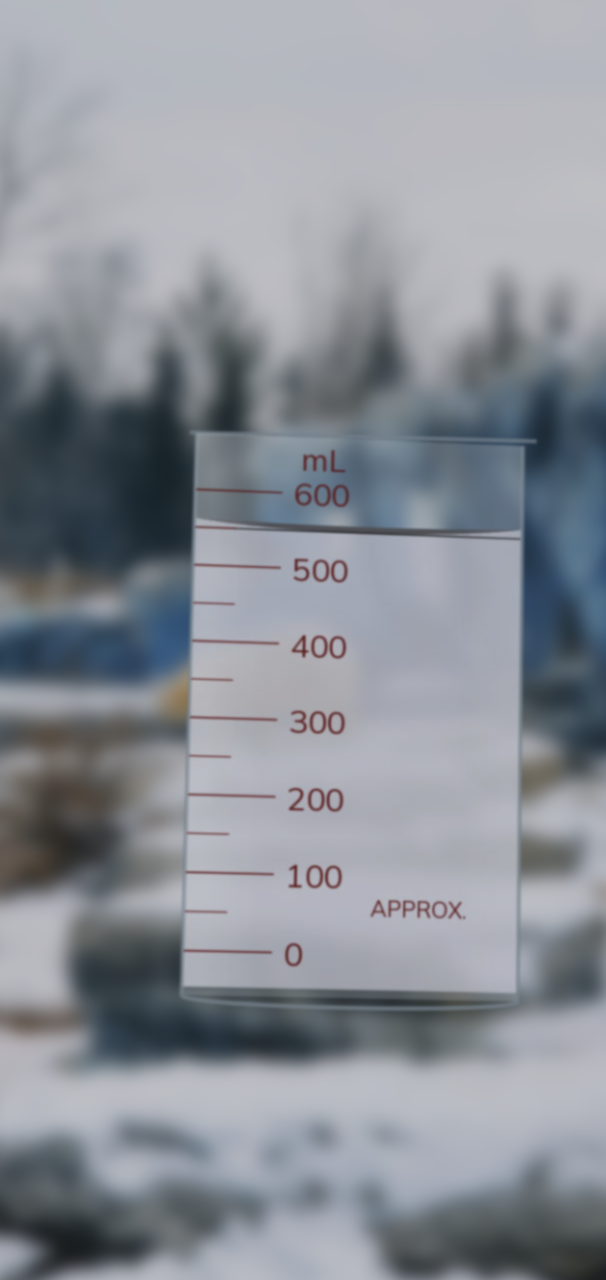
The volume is 550 mL
